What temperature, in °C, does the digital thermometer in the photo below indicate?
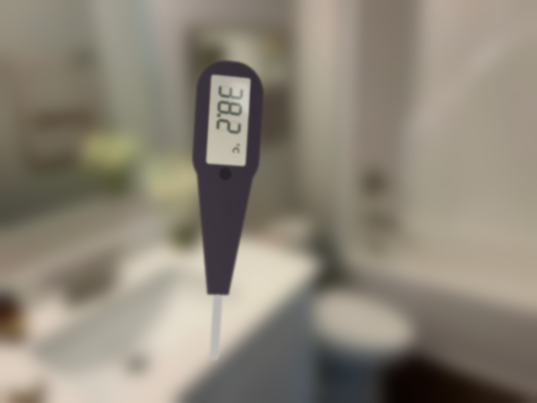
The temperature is 38.2 °C
